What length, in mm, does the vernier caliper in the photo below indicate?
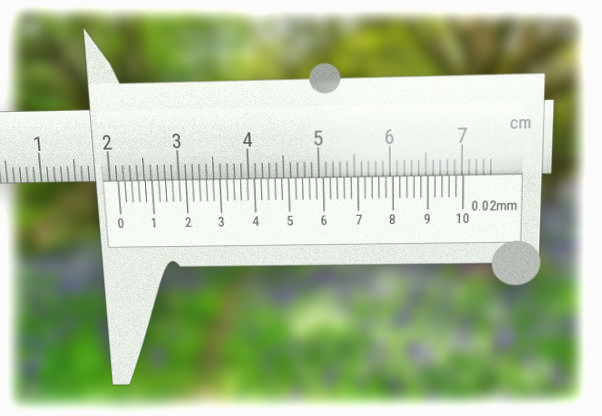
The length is 21.2 mm
